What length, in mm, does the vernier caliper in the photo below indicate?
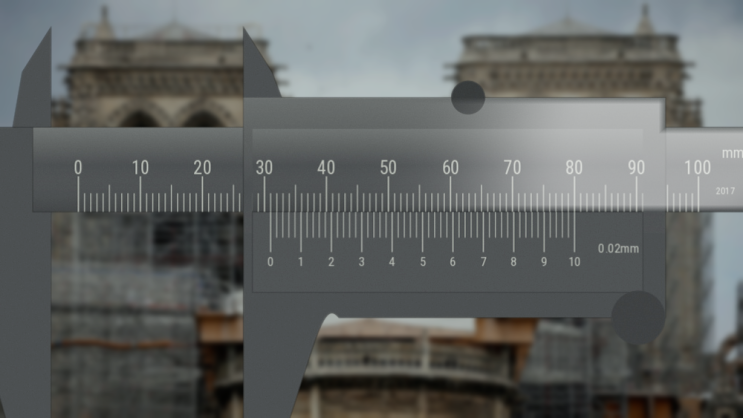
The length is 31.0 mm
